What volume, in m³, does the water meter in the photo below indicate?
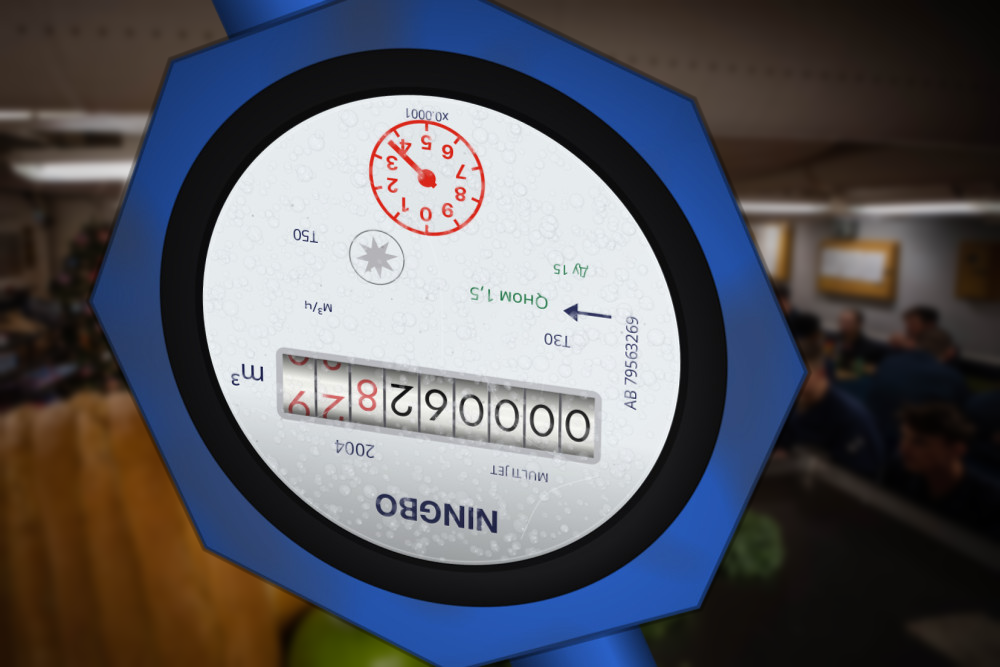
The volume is 62.8293 m³
